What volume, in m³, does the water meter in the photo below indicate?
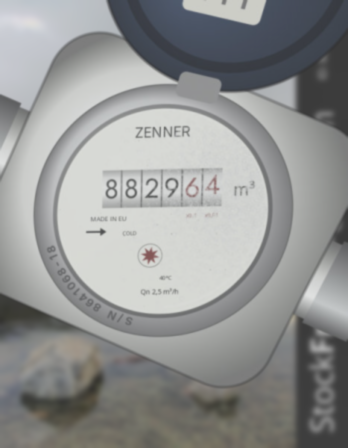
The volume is 8829.64 m³
